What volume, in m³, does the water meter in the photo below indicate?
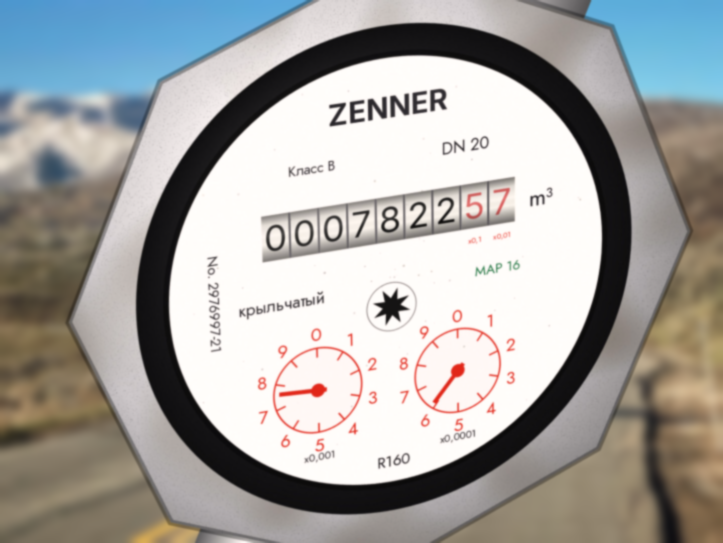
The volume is 7822.5776 m³
